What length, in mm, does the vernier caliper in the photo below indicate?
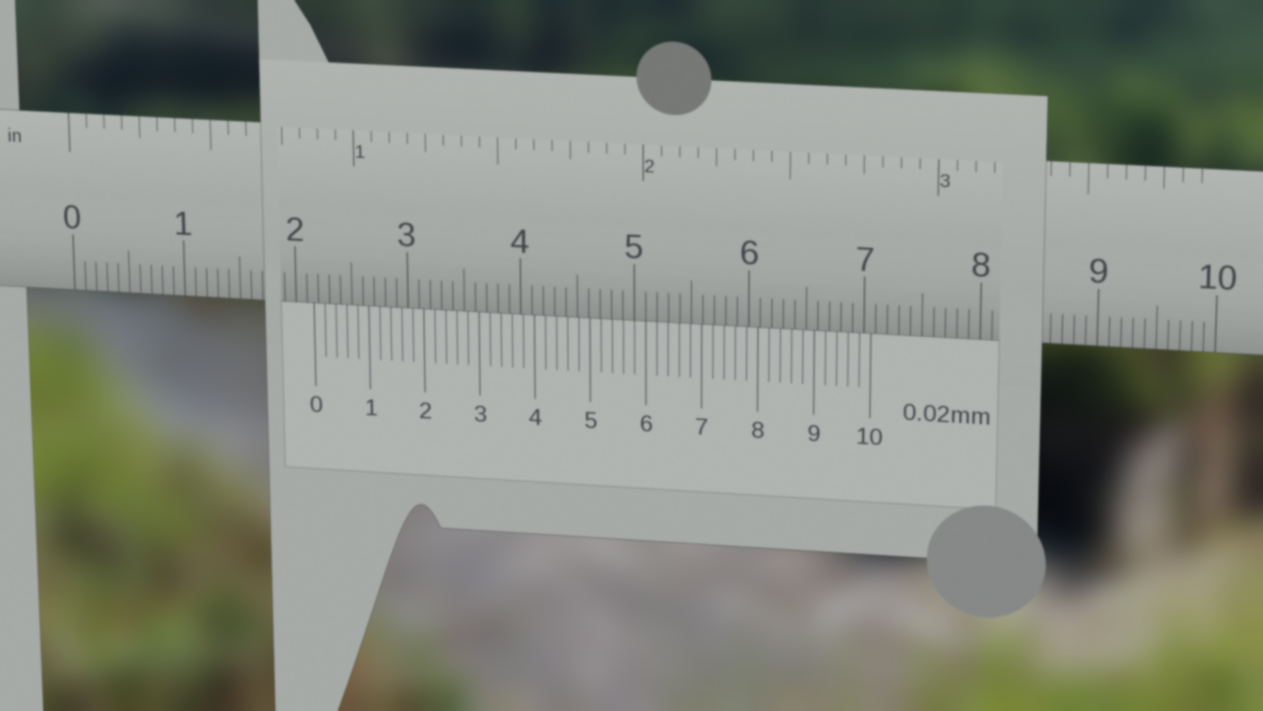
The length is 21.6 mm
